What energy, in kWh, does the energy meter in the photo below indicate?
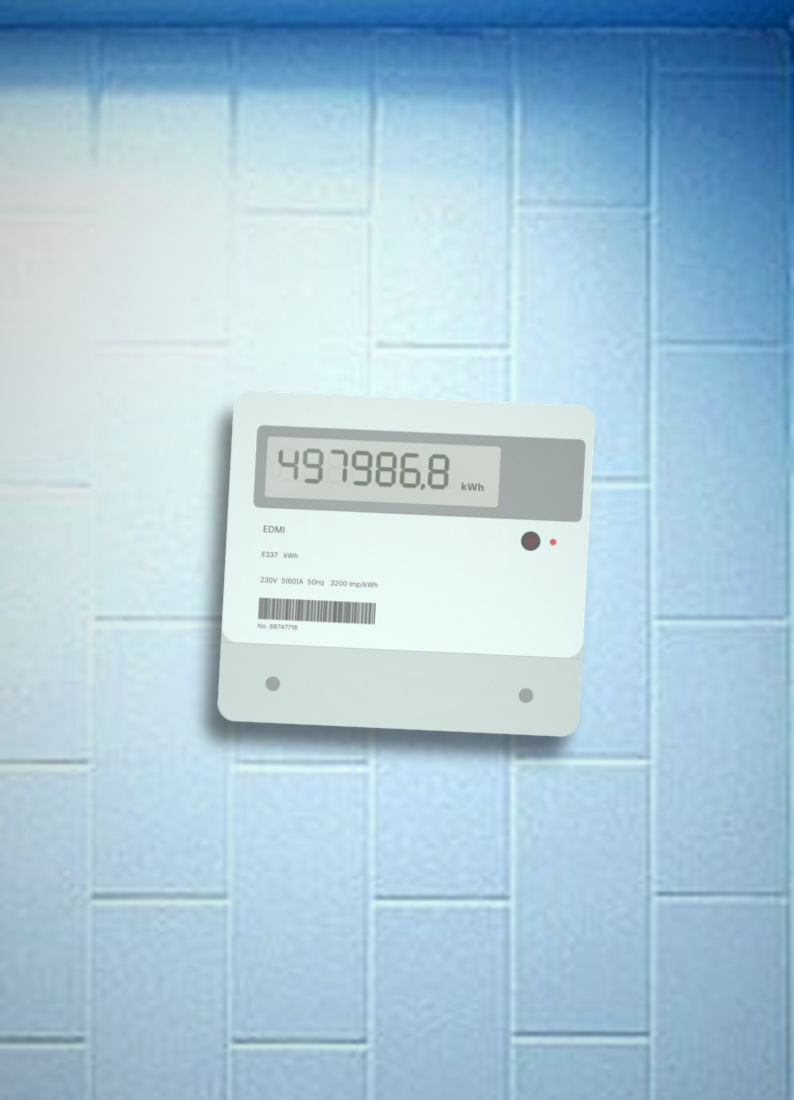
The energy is 497986.8 kWh
